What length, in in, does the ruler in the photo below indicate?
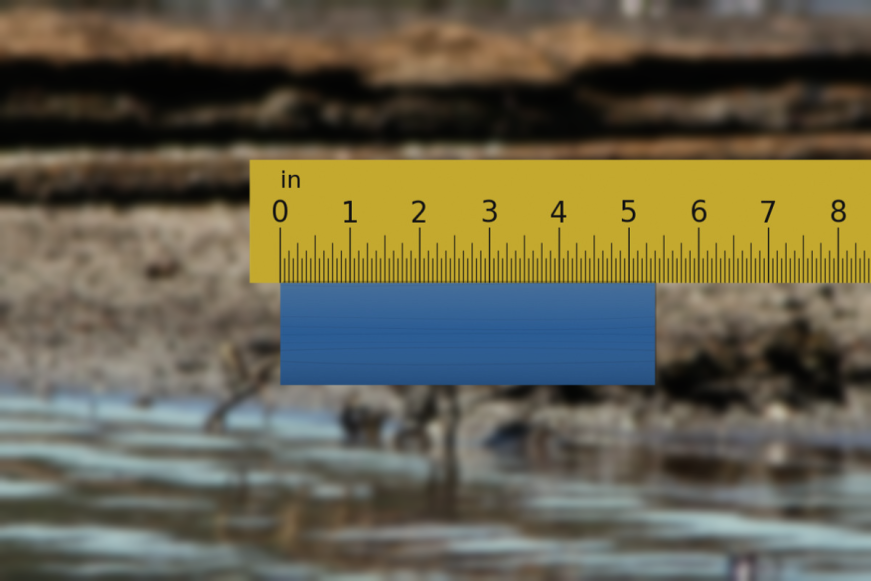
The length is 5.375 in
